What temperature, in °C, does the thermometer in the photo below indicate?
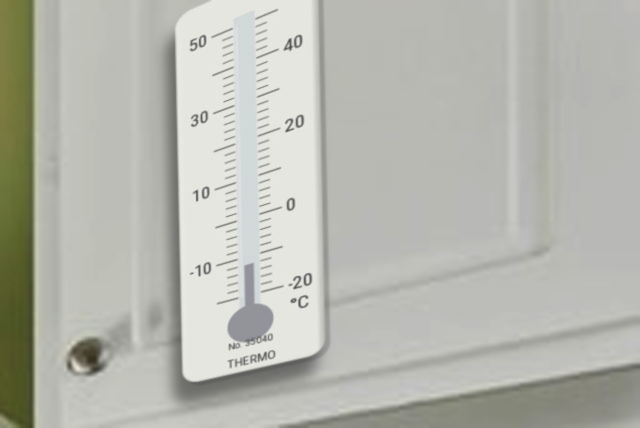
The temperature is -12 °C
